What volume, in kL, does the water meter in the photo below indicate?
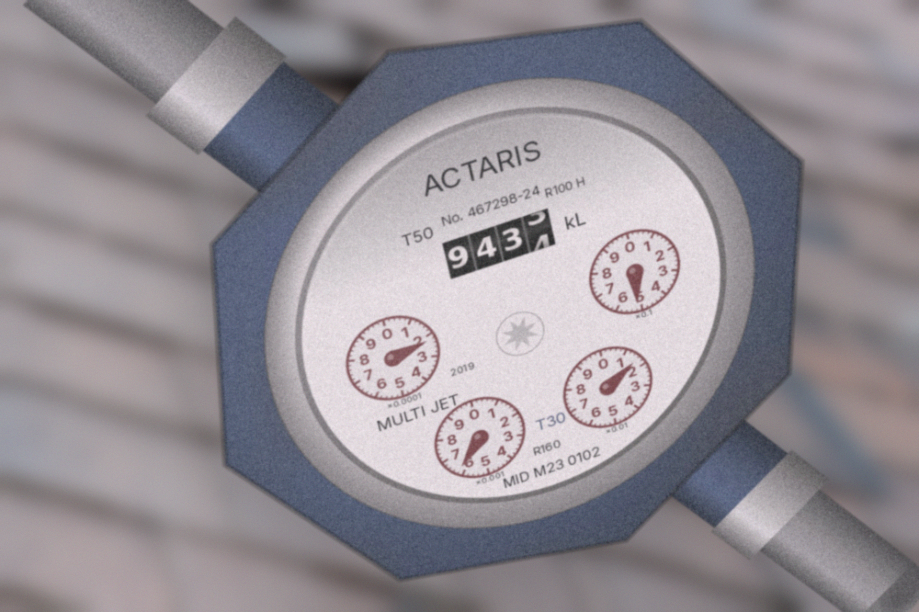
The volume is 9433.5162 kL
